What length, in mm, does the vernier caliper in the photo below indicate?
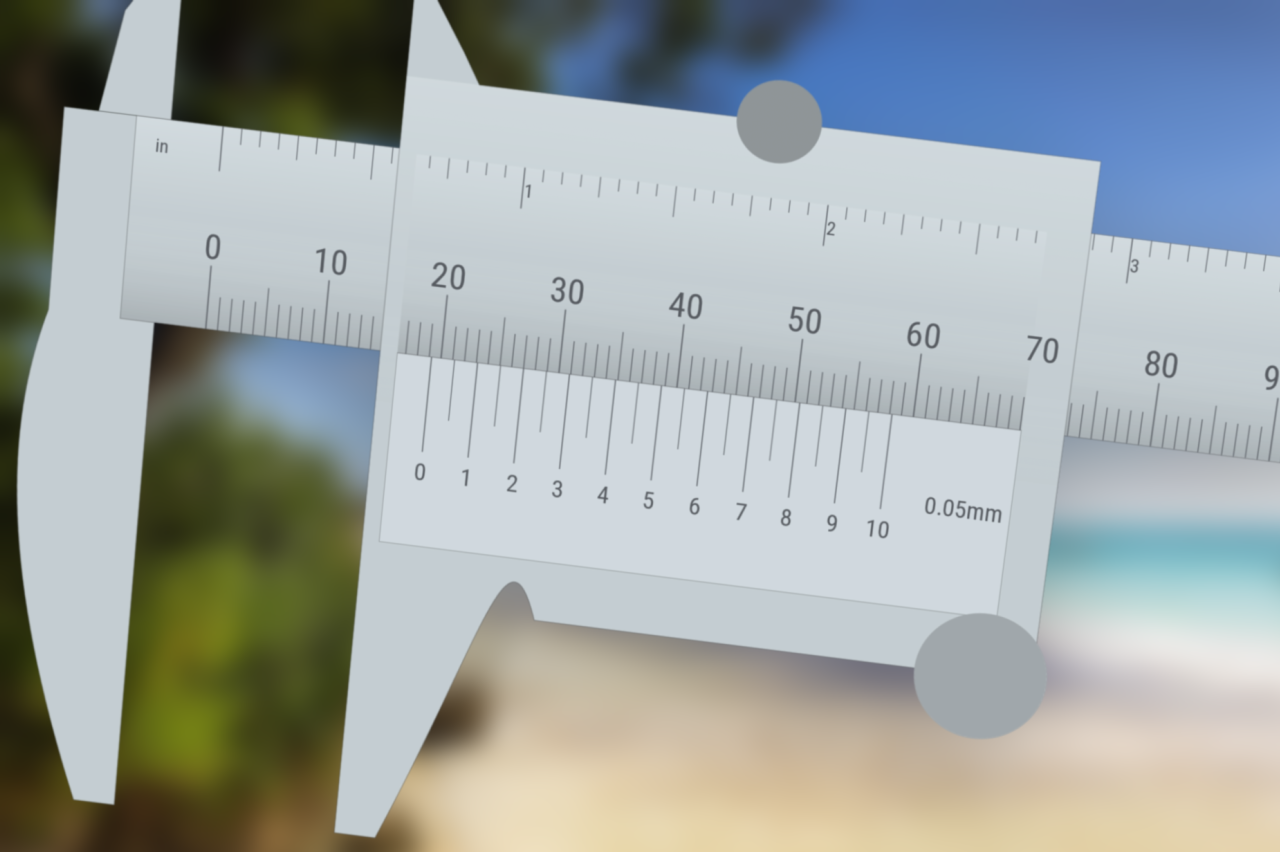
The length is 19.2 mm
